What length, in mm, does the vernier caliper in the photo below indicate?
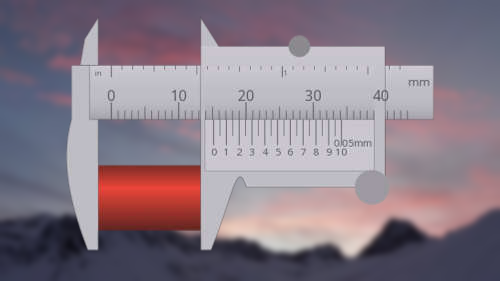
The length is 15.2 mm
